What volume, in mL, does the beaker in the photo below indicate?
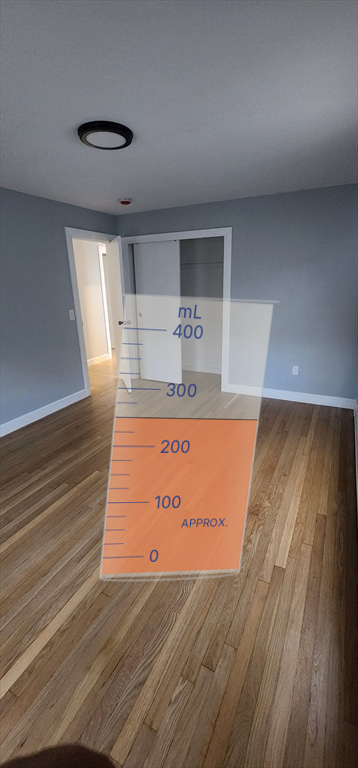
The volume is 250 mL
